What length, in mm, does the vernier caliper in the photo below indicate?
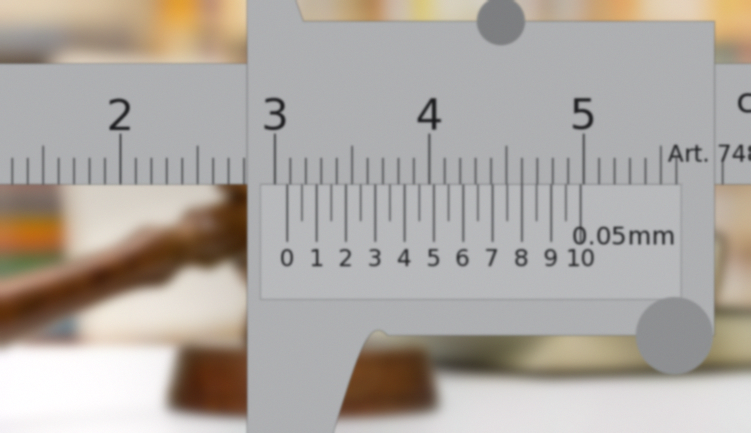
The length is 30.8 mm
